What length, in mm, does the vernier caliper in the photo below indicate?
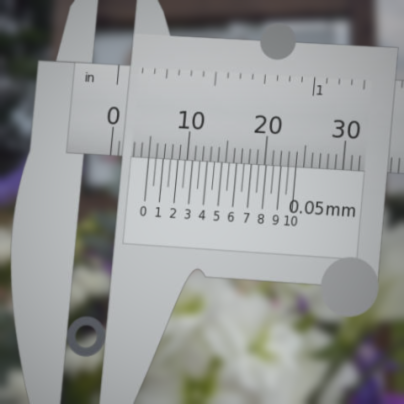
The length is 5.0 mm
